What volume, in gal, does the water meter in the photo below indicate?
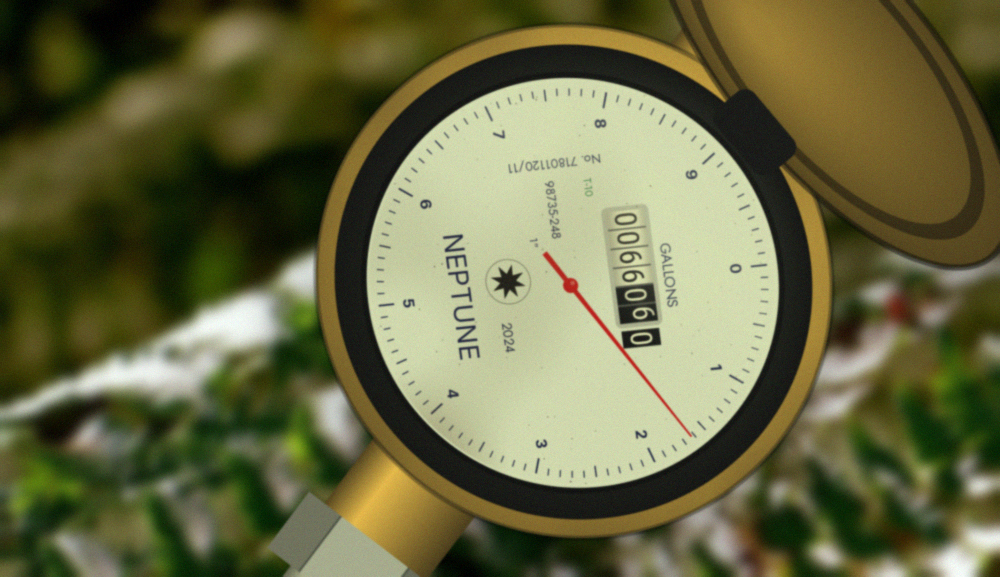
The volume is 66061.6 gal
